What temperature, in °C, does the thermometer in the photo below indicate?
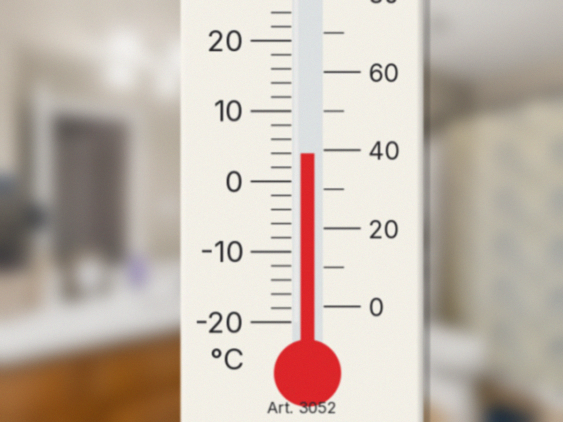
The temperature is 4 °C
